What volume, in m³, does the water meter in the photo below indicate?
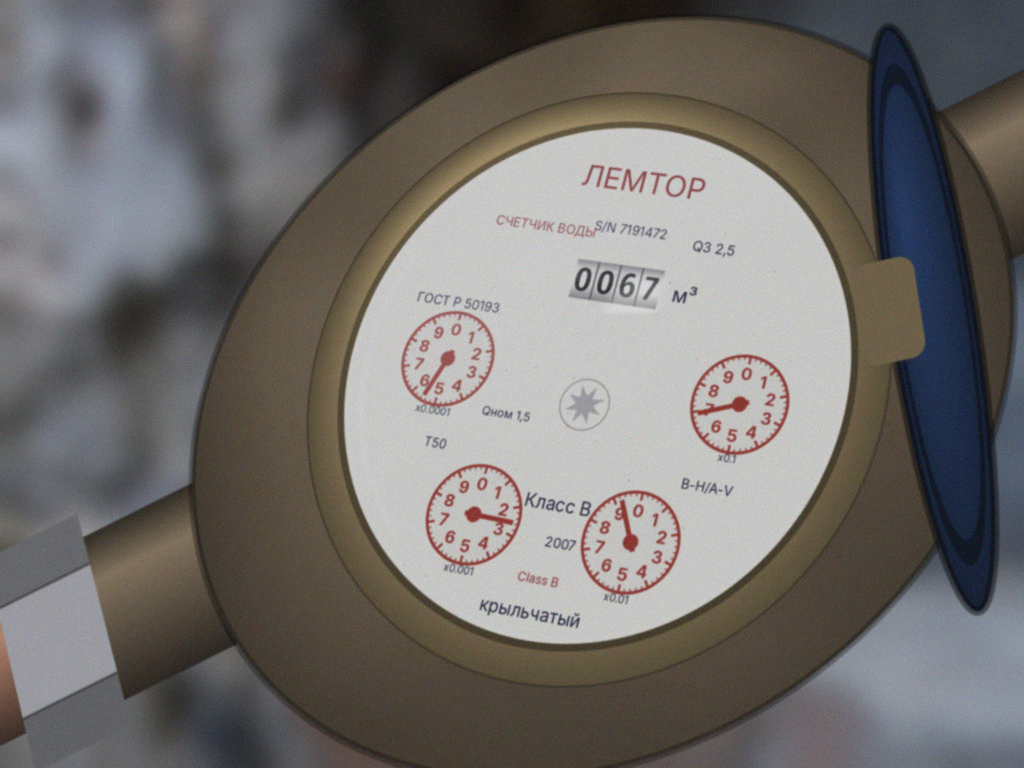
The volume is 67.6925 m³
